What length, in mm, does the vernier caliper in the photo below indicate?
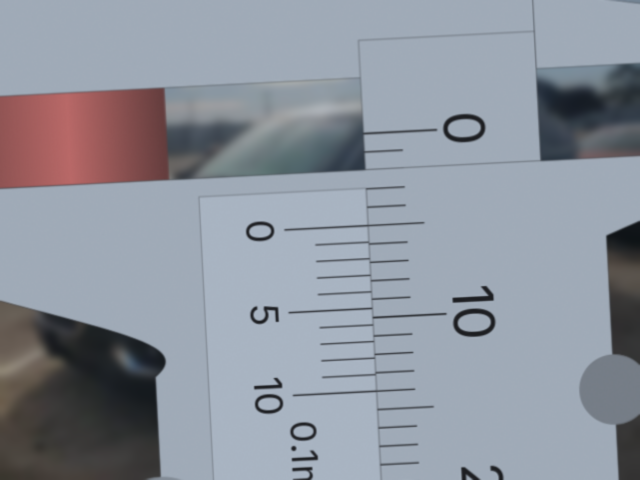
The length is 5.0 mm
